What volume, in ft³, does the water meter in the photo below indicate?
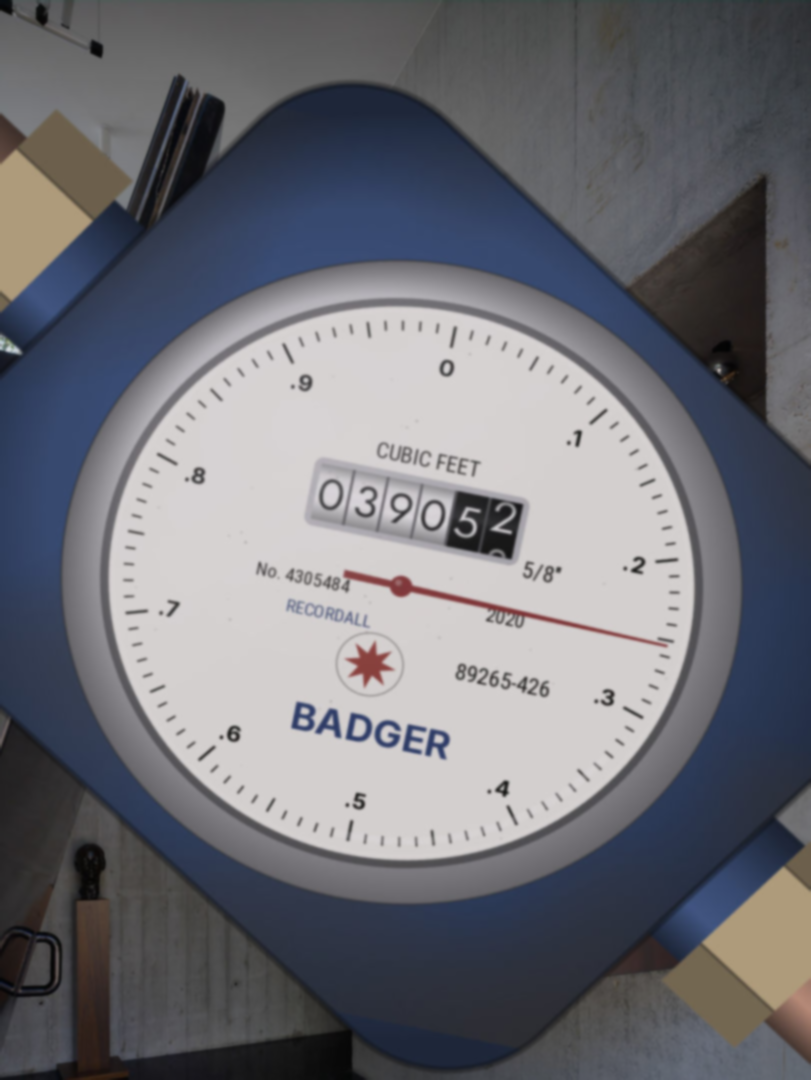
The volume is 39052.25 ft³
